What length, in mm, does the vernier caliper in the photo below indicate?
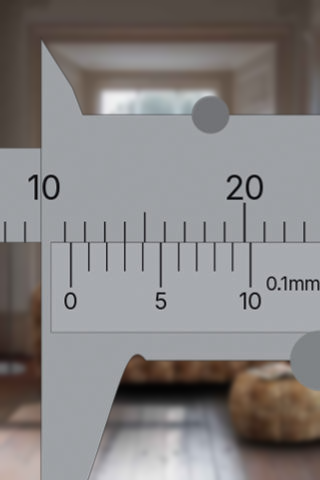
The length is 11.3 mm
